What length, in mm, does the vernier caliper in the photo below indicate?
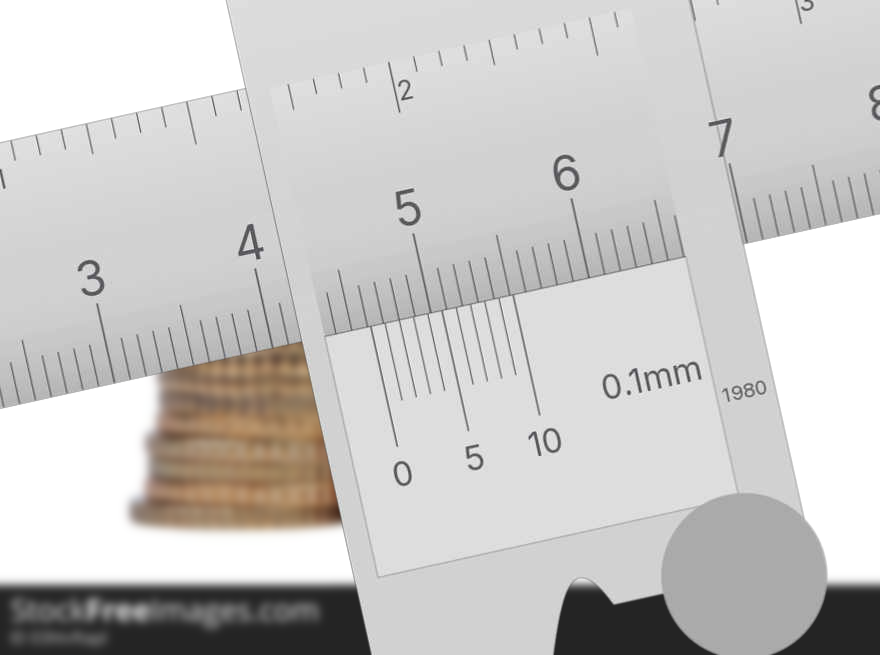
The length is 46.2 mm
